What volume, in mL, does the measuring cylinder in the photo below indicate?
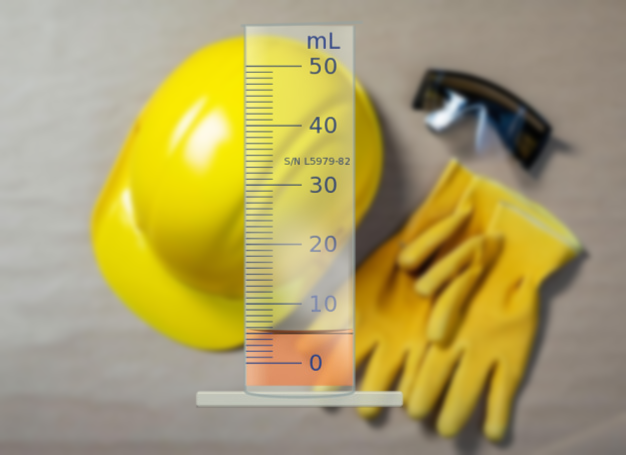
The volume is 5 mL
